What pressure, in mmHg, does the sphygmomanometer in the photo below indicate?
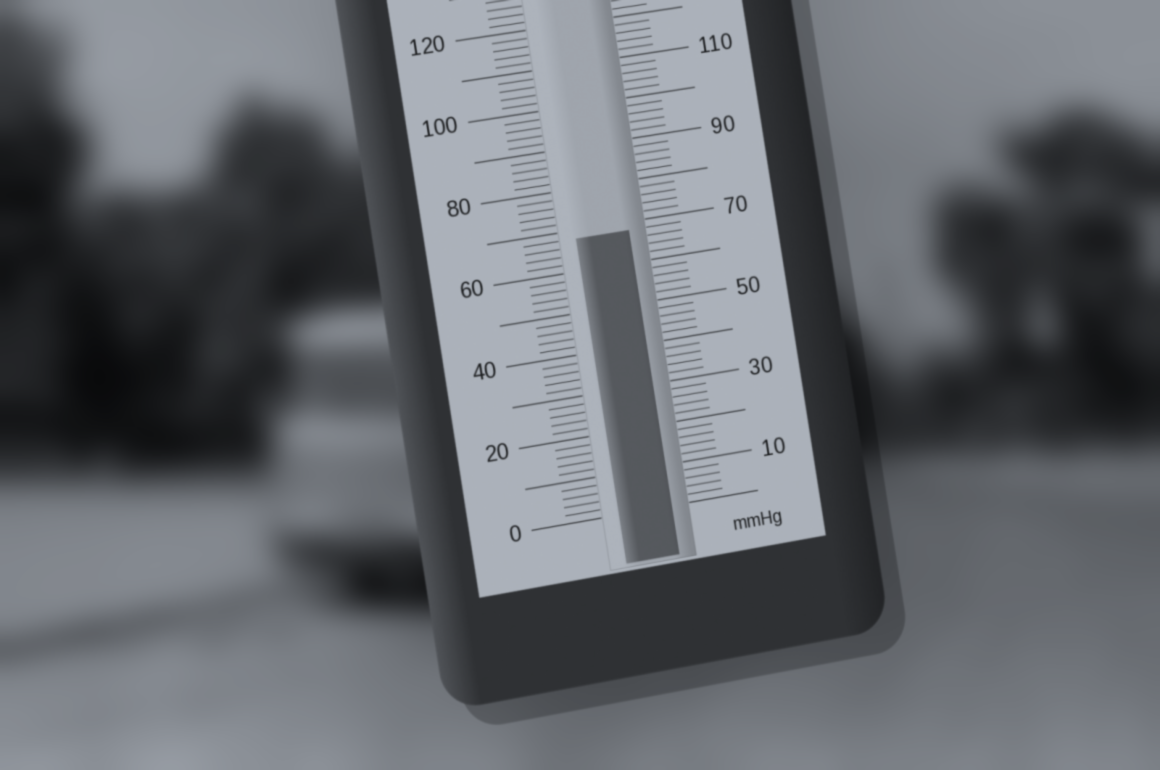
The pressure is 68 mmHg
